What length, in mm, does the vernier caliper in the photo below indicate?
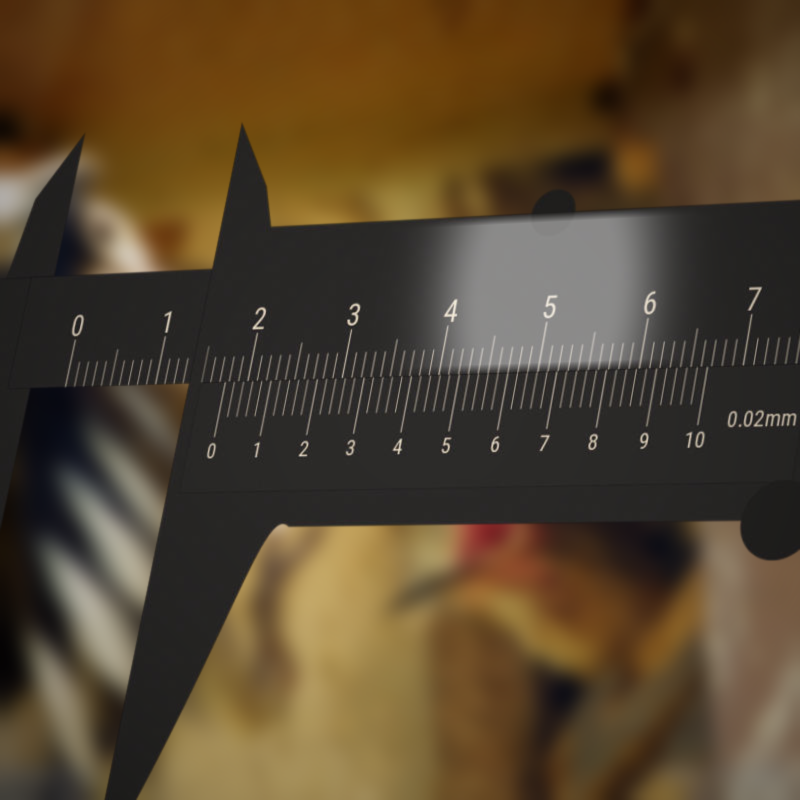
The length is 17.6 mm
